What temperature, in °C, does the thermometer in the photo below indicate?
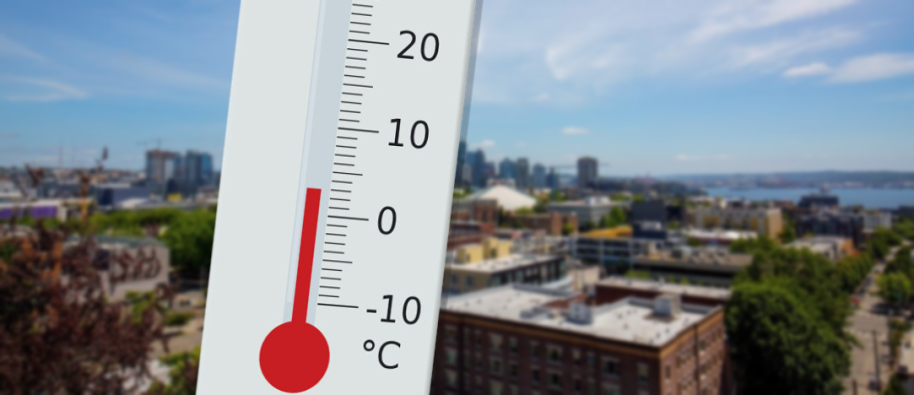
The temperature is 3 °C
